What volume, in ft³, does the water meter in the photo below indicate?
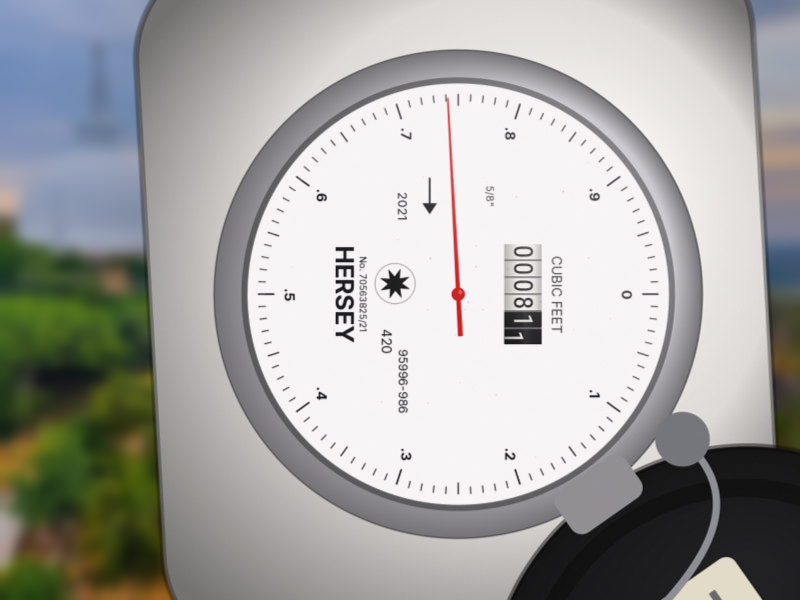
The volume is 810.74 ft³
